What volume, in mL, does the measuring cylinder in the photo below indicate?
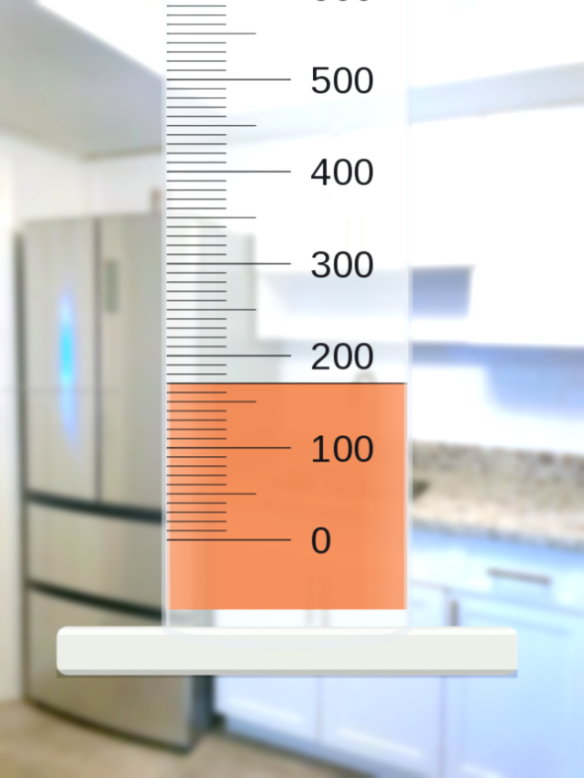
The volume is 170 mL
